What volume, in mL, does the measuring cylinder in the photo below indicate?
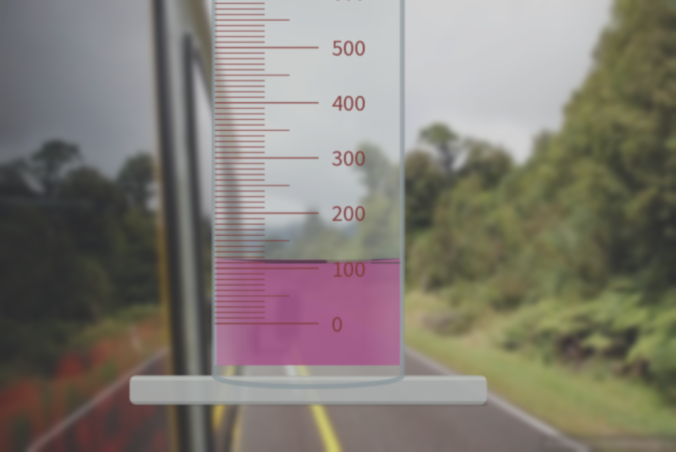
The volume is 110 mL
